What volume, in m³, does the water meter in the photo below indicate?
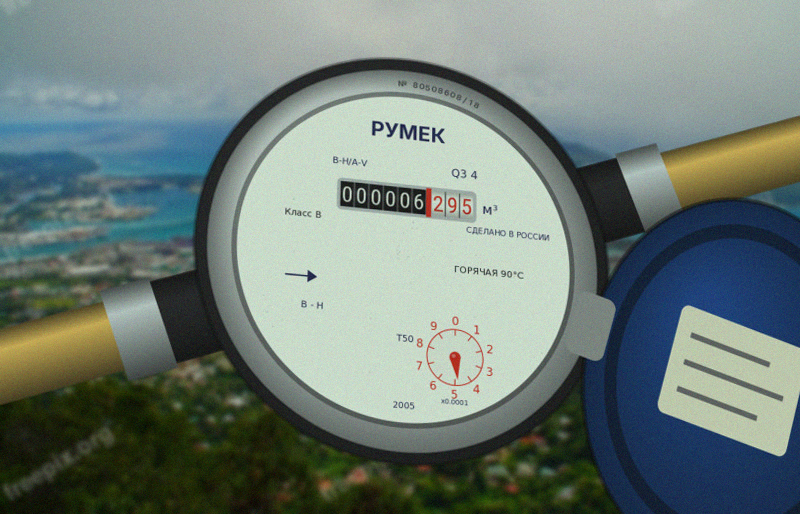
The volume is 6.2954 m³
